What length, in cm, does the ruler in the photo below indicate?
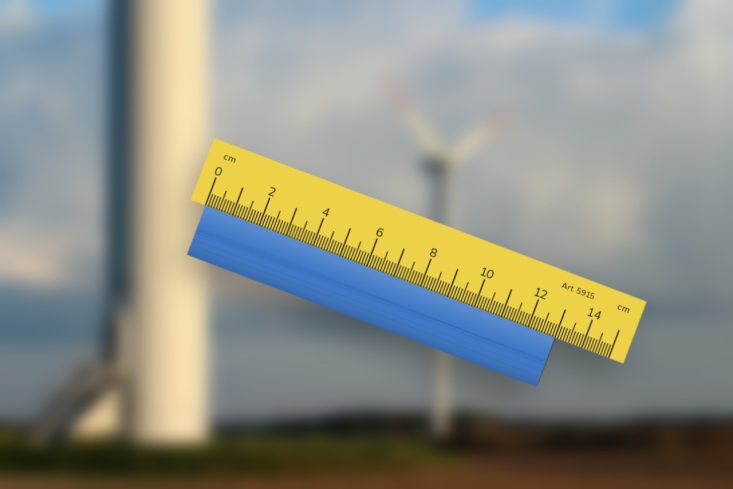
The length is 13 cm
